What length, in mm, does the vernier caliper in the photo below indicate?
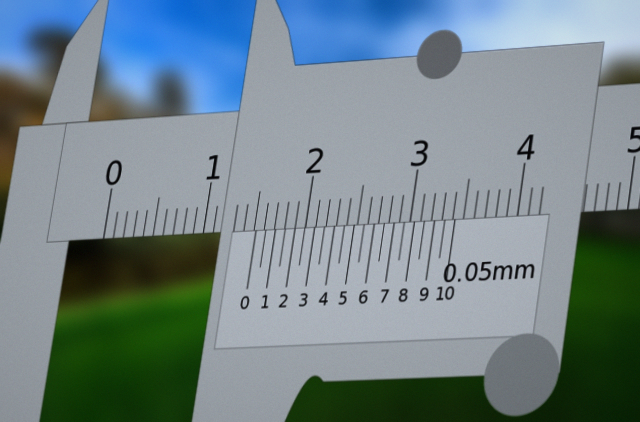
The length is 15.2 mm
